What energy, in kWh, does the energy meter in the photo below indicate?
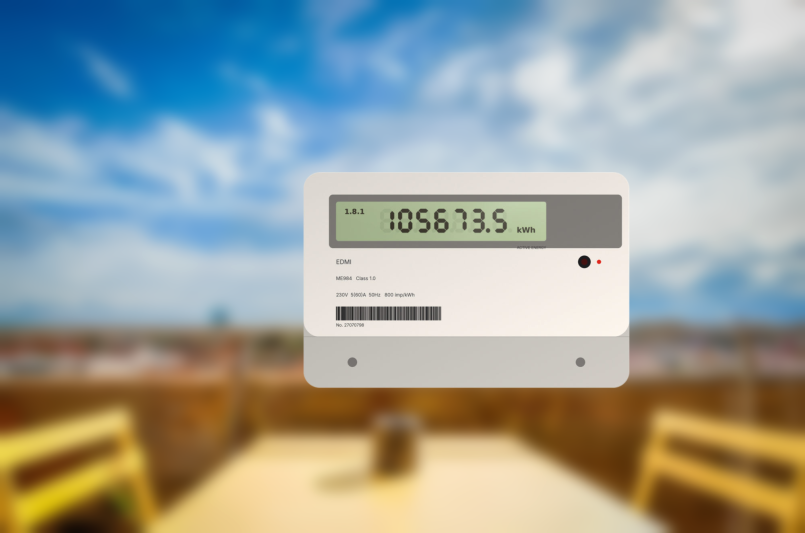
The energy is 105673.5 kWh
